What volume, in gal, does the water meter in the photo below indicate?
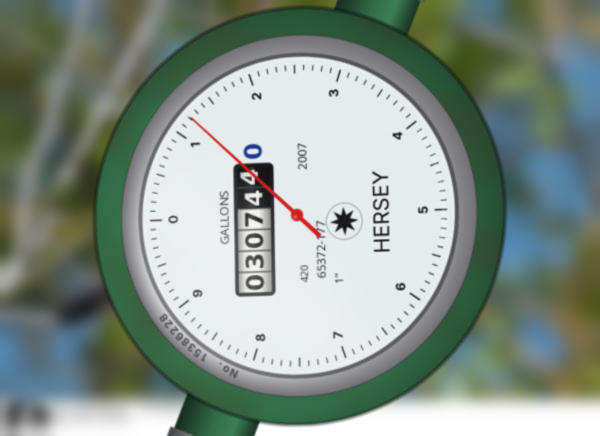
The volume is 307441.2 gal
